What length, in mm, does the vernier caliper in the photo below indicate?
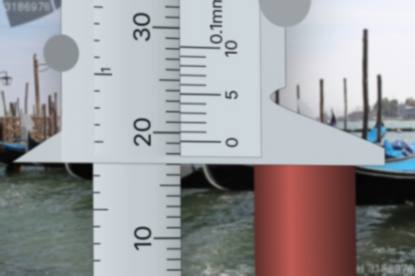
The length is 19.2 mm
